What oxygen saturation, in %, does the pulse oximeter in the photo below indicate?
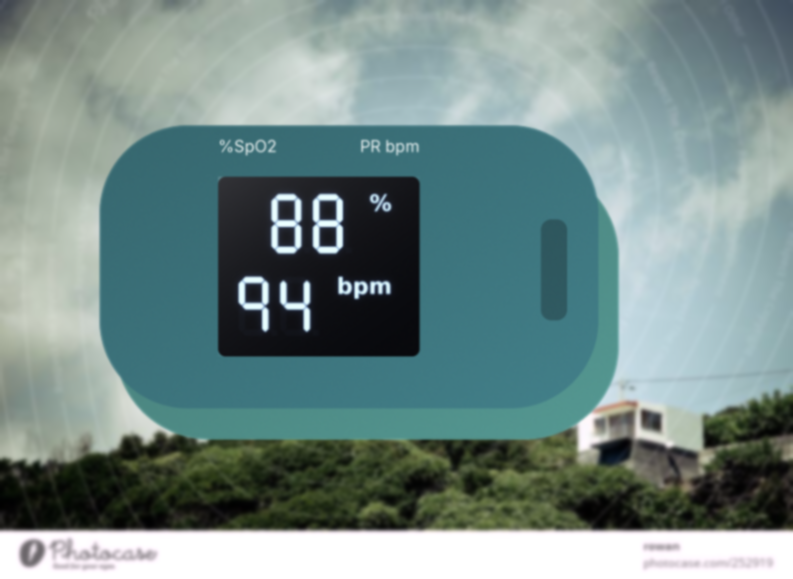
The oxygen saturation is 88 %
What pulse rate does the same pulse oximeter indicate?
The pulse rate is 94 bpm
